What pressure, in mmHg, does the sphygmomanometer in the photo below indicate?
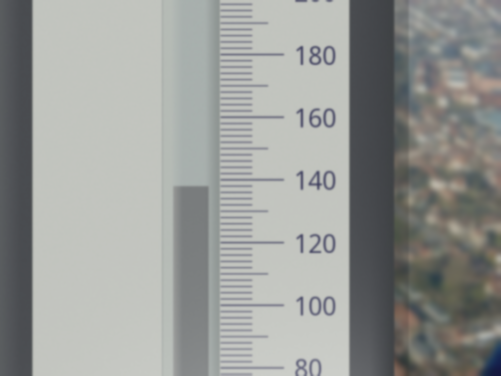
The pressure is 138 mmHg
